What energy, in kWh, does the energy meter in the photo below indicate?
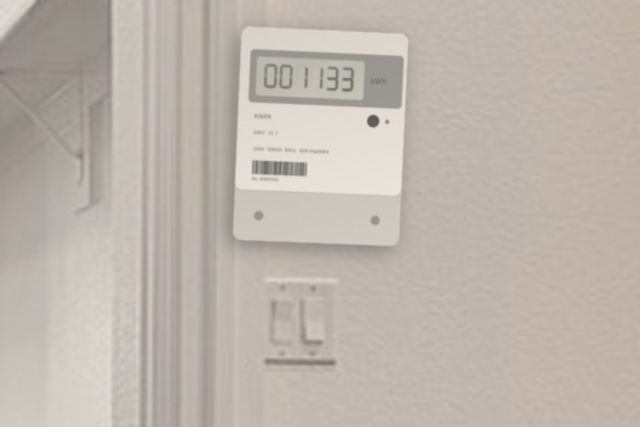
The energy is 1133 kWh
